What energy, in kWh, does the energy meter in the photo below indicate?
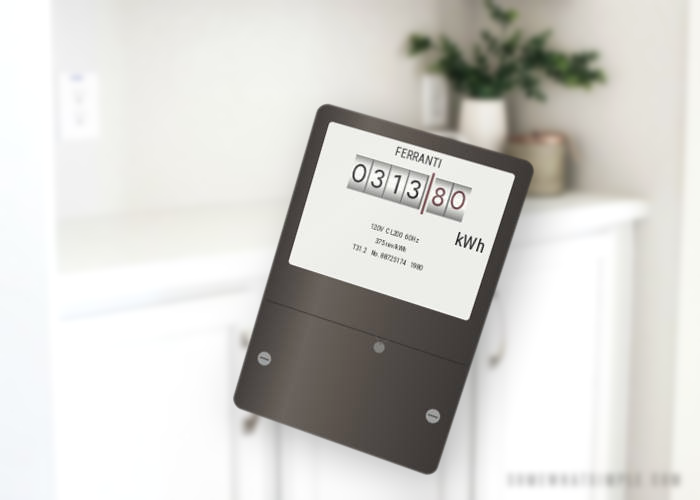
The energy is 313.80 kWh
